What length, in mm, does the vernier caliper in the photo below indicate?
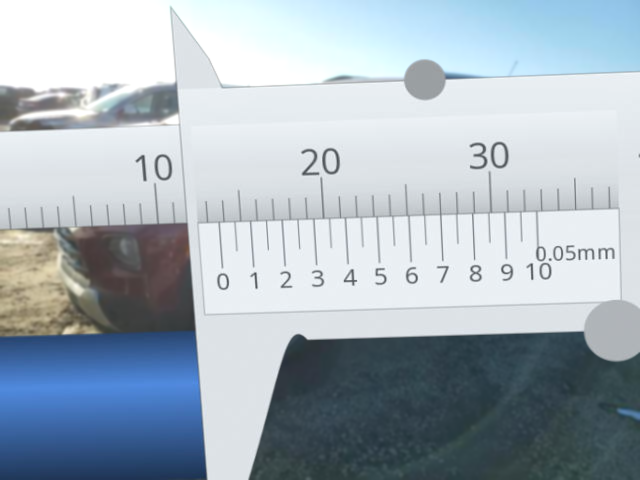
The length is 13.7 mm
